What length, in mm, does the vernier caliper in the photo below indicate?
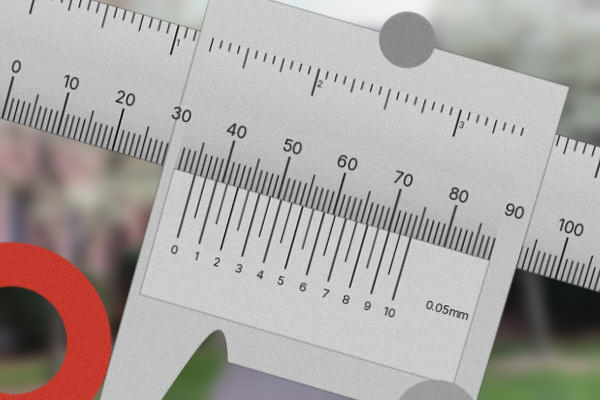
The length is 35.0 mm
